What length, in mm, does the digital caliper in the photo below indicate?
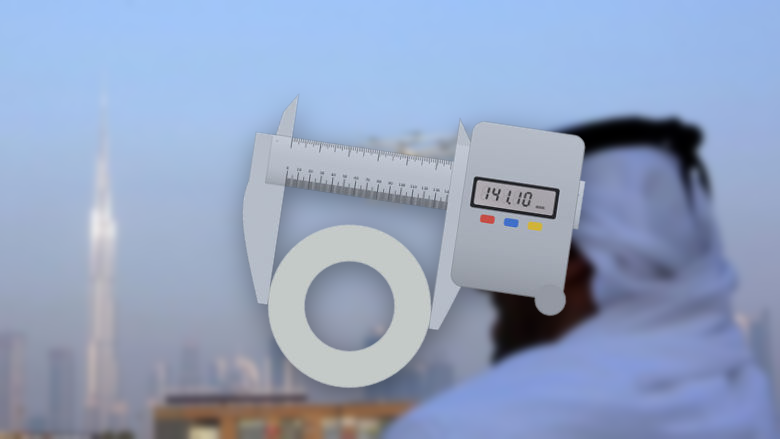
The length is 141.10 mm
